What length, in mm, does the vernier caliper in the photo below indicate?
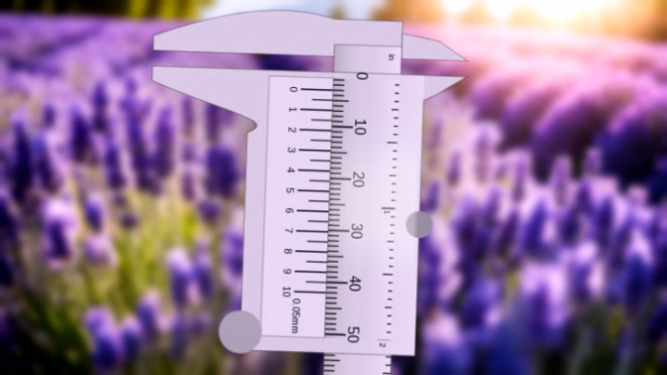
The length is 3.0 mm
